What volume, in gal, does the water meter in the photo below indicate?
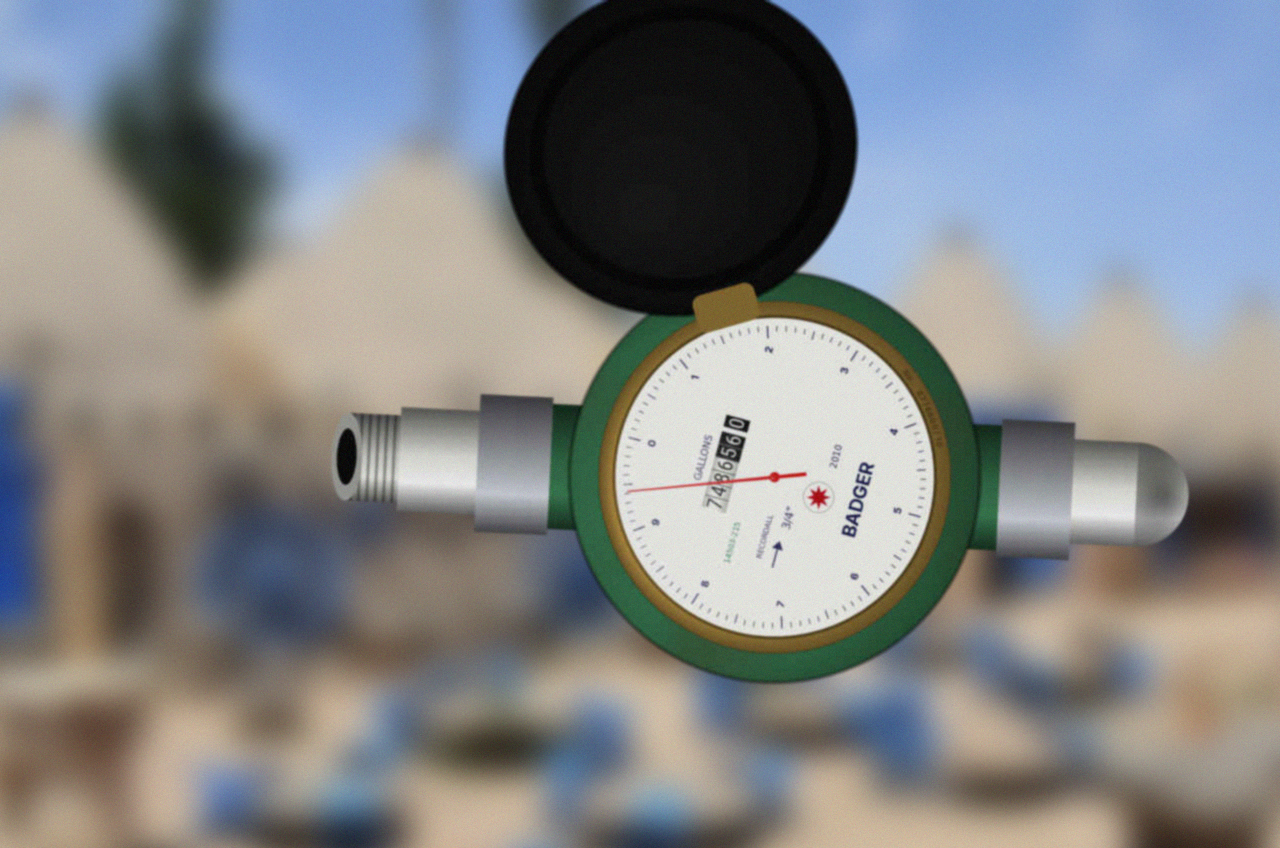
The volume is 7486559.4 gal
